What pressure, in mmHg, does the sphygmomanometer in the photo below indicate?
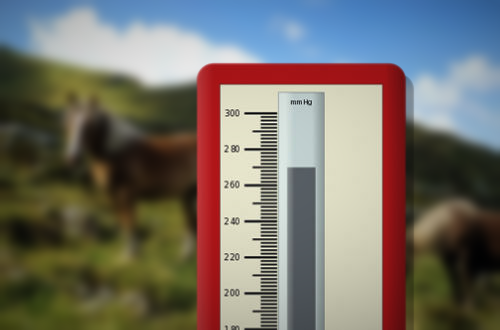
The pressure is 270 mmHg
